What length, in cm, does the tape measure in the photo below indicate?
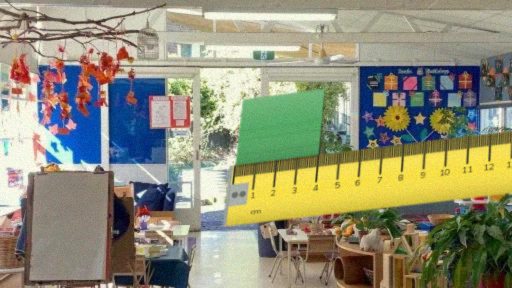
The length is 4 cm
